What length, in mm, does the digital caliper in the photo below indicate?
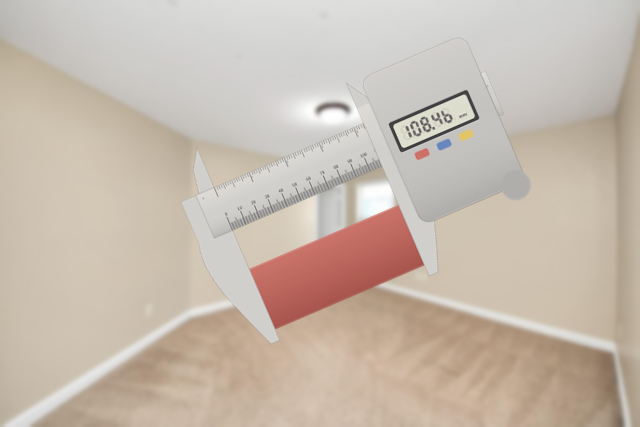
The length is 108.46 mm
